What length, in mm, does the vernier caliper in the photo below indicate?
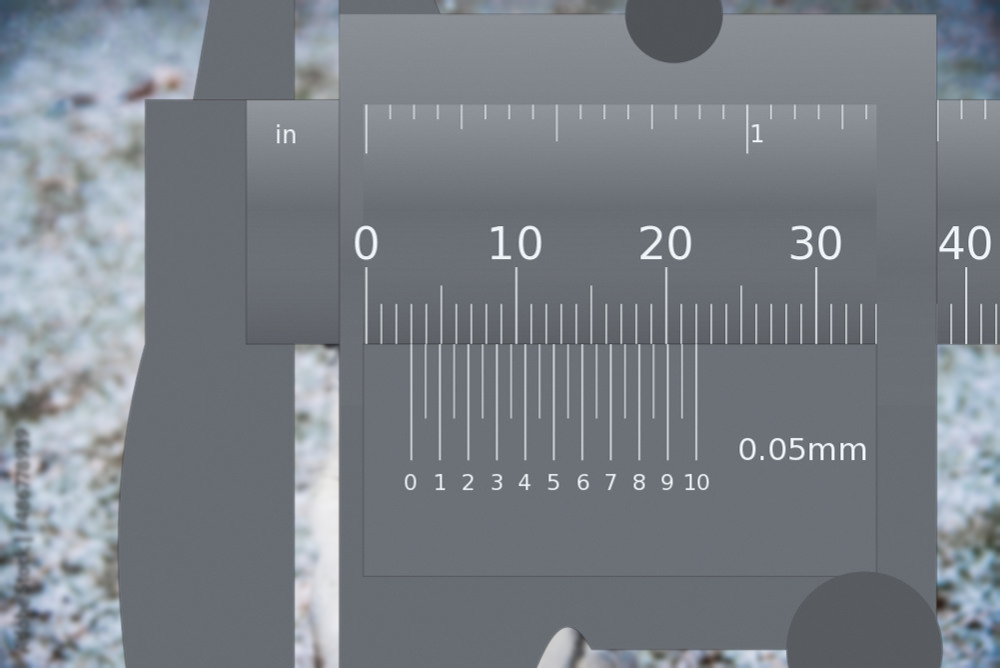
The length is 3.0 mm
